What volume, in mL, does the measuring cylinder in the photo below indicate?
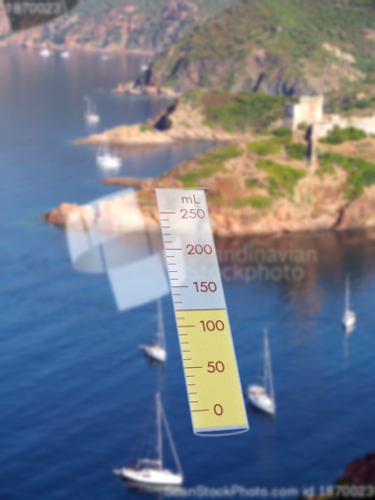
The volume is 120 mL
